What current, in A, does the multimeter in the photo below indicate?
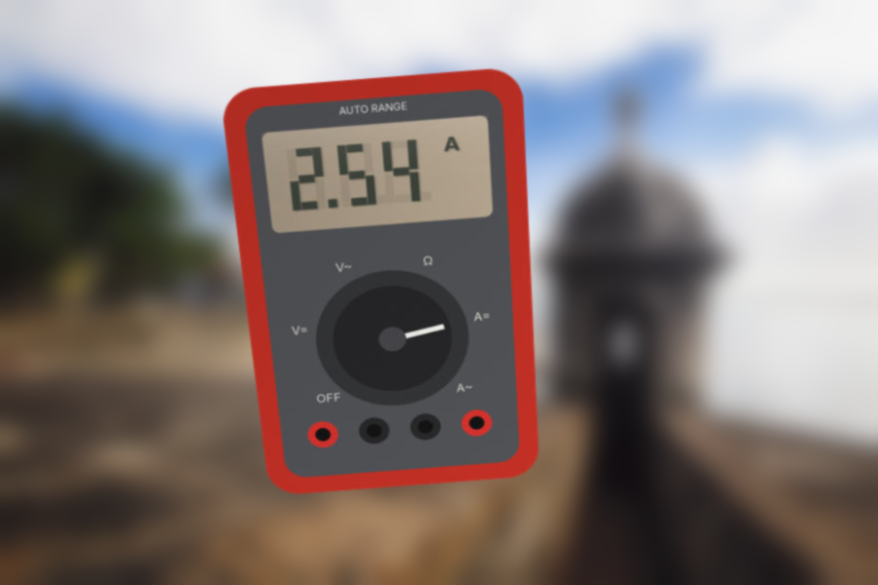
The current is 2.54 A
